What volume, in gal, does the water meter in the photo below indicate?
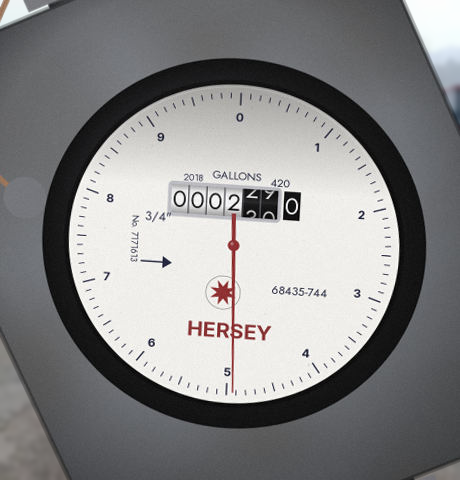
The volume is 2294.9 gal
